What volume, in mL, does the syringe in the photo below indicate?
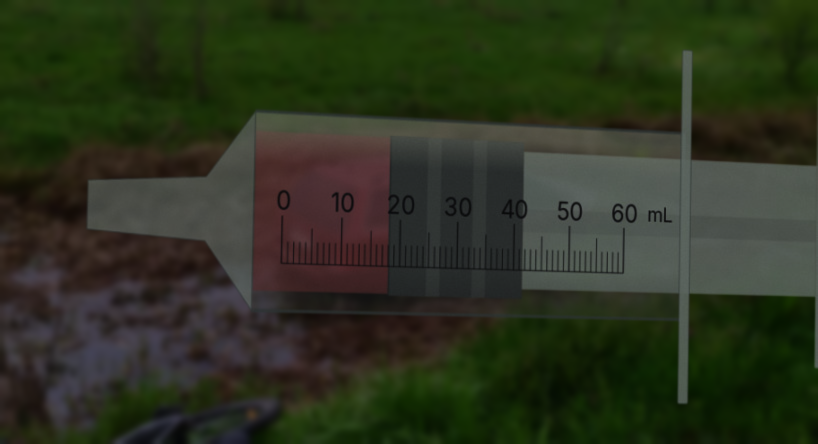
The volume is 18 mL
